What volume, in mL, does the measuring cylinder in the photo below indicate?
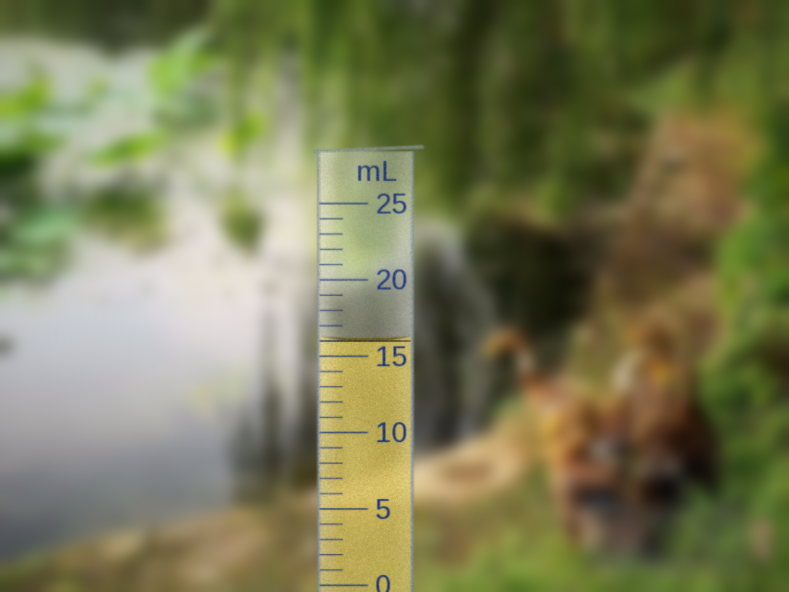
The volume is 16 mL
